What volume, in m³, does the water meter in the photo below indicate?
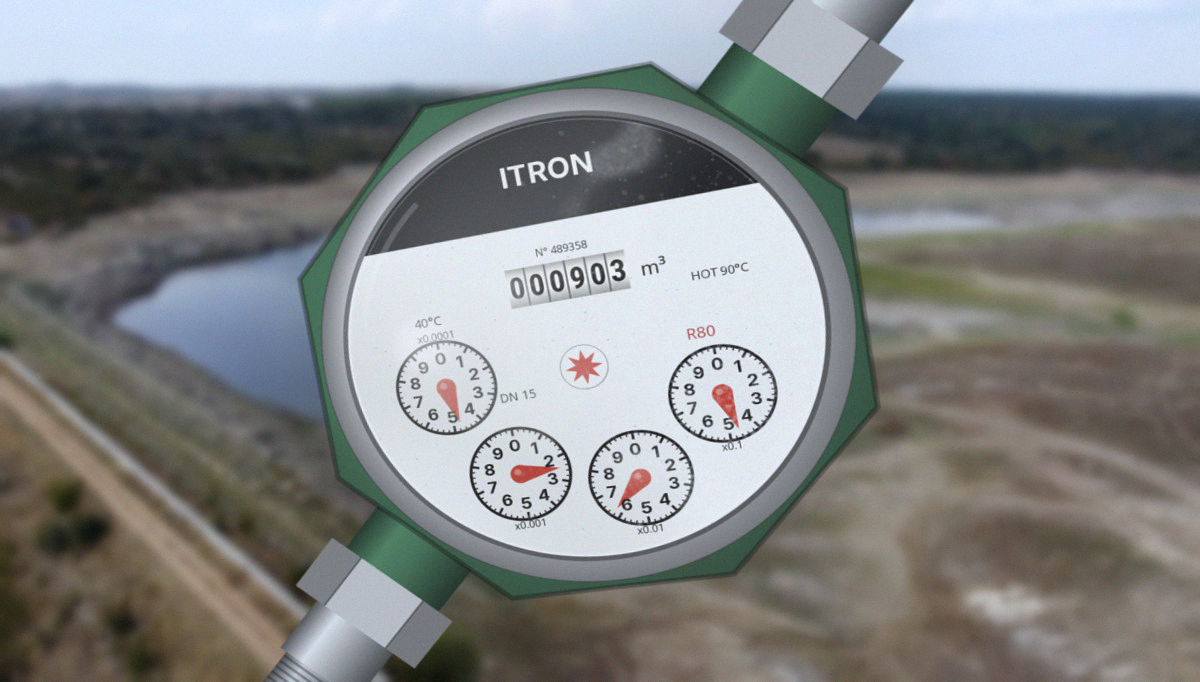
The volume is 903.4624 m³
